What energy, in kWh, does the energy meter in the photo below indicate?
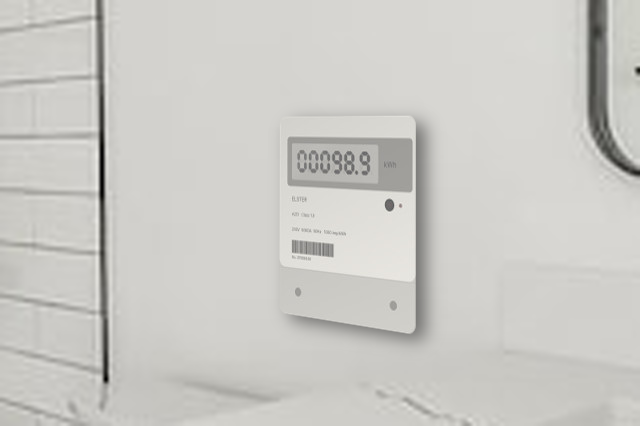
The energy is 98.9 kWh
